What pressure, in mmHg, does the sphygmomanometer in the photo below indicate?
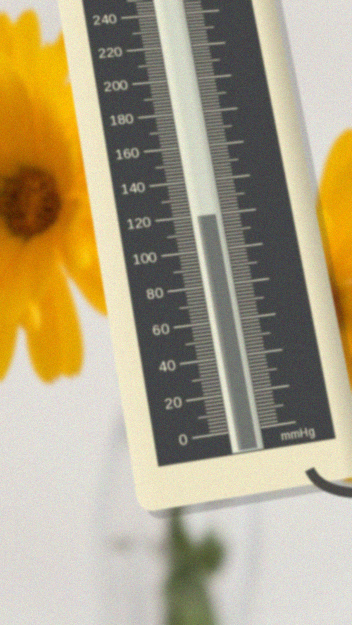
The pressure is 120 mmHg
